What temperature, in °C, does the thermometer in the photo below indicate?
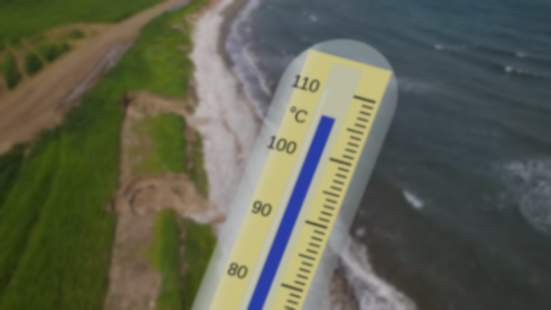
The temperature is 106 °C
